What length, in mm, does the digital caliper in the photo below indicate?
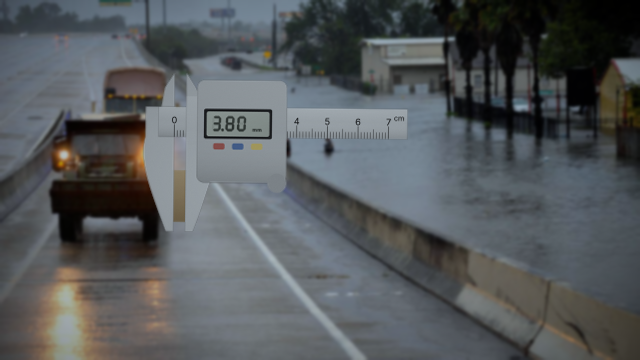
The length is 3.80 mm
